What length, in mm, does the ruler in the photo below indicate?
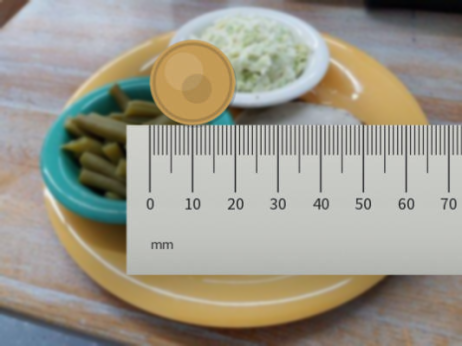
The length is 20 mm
